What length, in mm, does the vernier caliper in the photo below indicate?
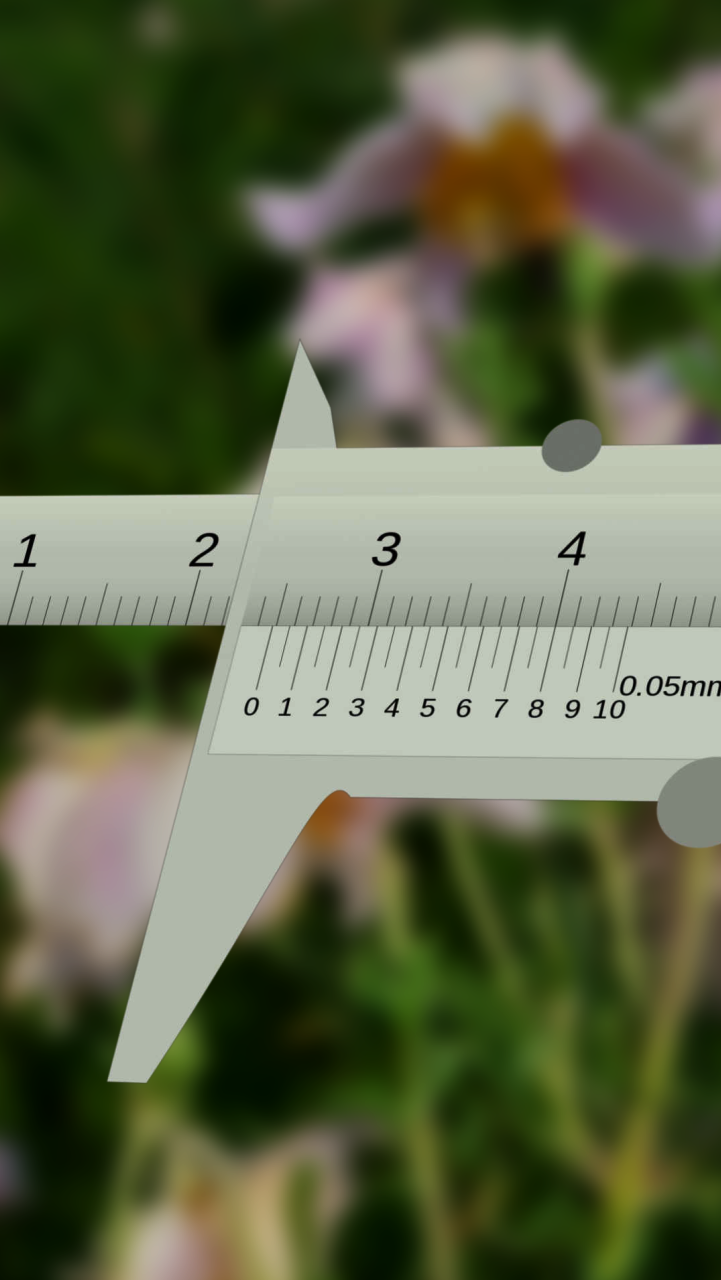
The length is 24.8 mm
